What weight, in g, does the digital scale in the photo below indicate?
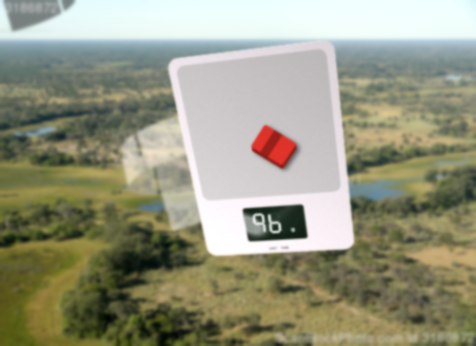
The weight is 96 g
